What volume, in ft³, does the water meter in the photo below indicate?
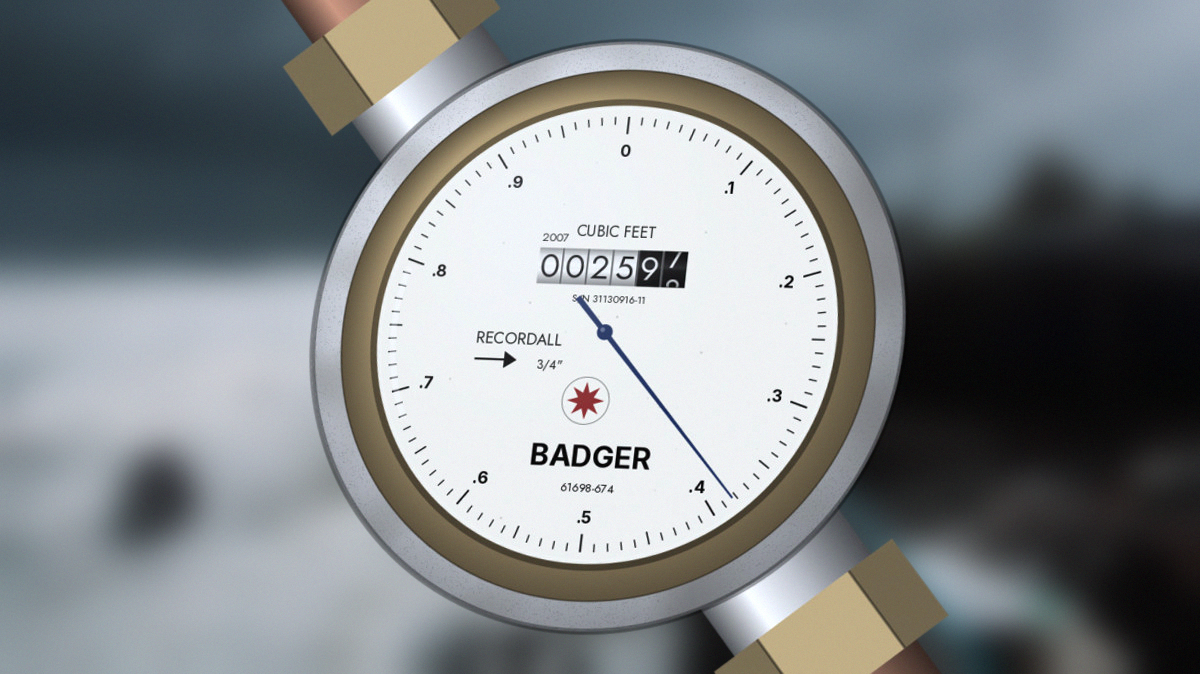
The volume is 2597.38 ft³
